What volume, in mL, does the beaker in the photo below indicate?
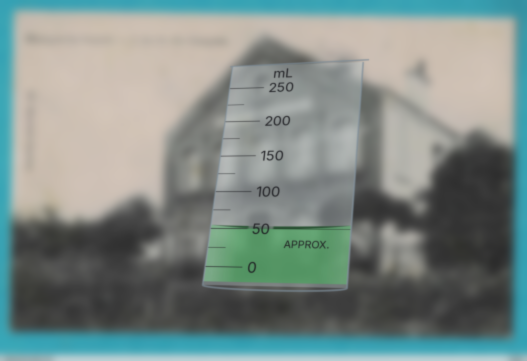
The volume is 50 mL
